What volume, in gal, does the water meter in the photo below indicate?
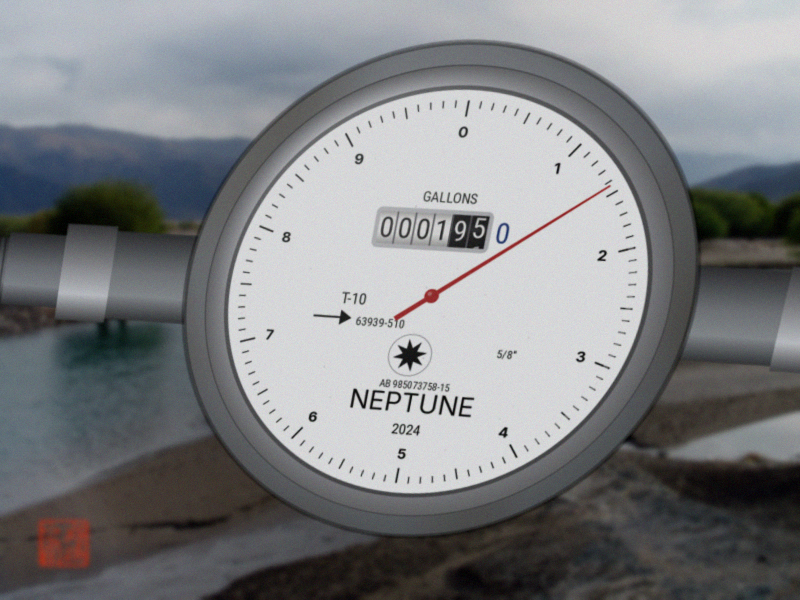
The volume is 1951.4 gal
